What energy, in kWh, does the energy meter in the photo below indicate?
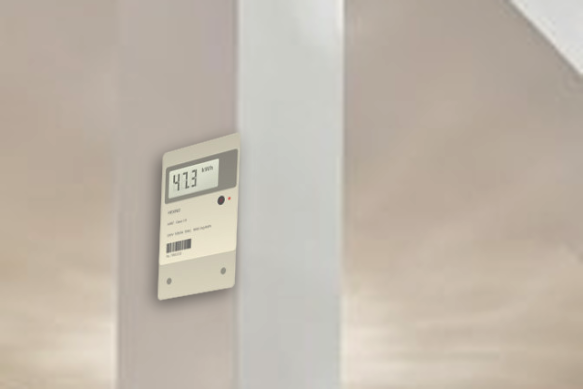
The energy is 47.3 kWh
